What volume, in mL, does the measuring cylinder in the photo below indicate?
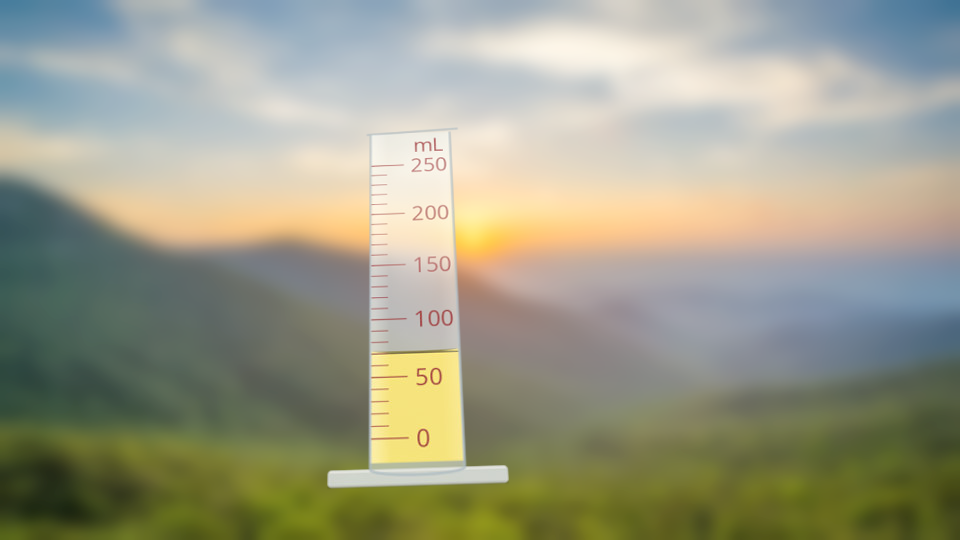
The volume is 70 mL
